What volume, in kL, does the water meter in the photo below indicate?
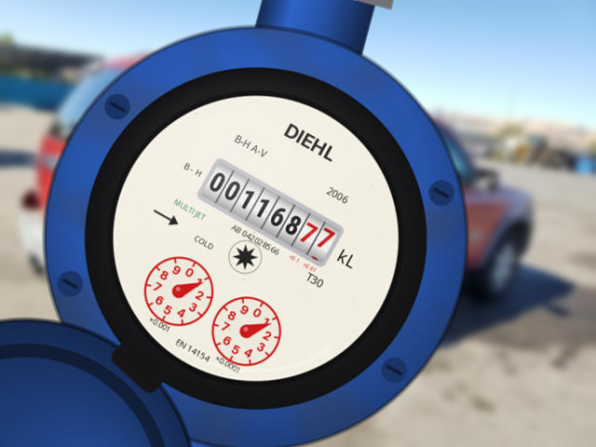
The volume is 1168.7711 kL
